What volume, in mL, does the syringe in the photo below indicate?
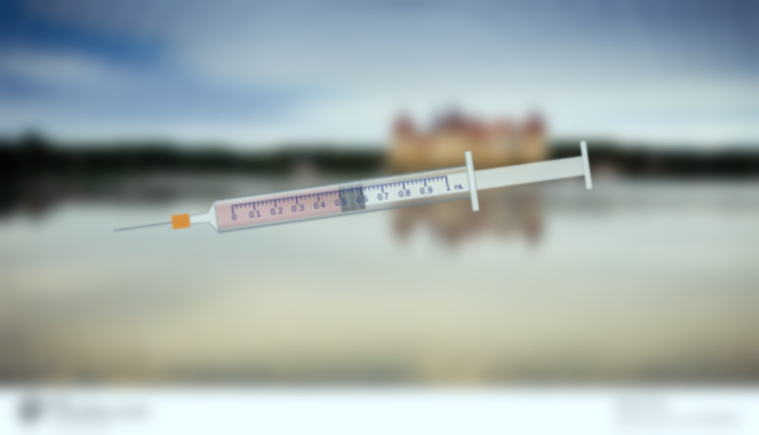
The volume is 0.5 mL
